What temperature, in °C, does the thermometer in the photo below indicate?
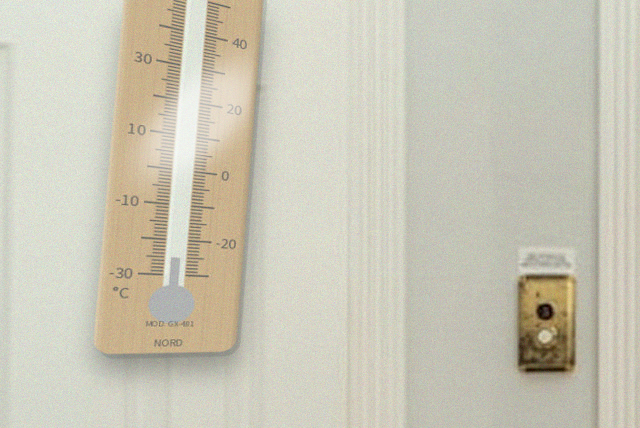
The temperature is -25 °C
